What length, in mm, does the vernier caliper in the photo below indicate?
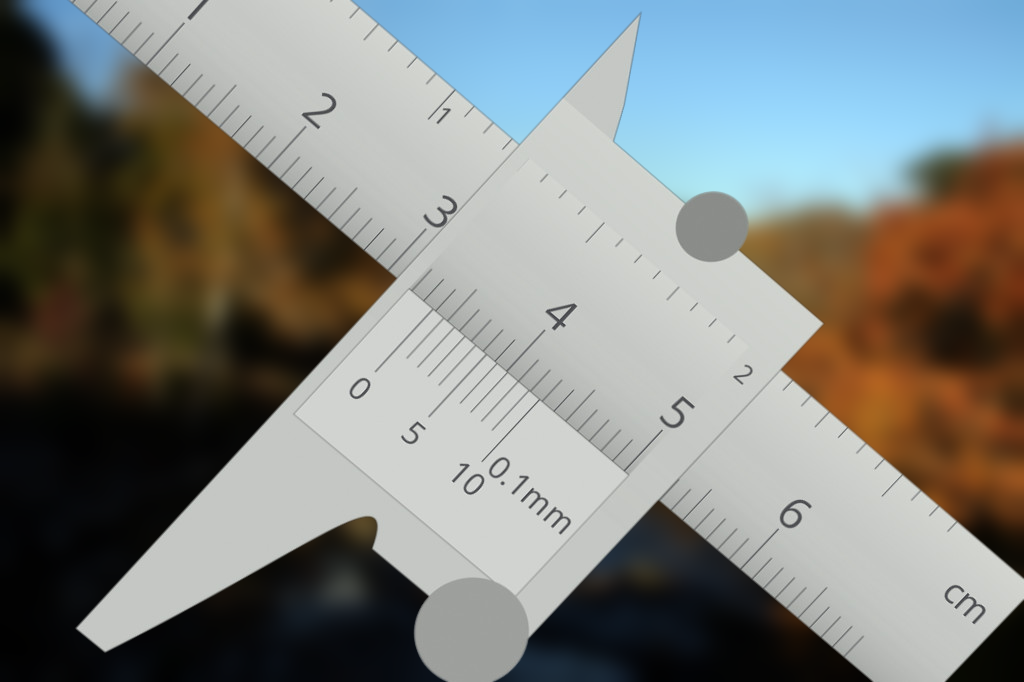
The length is 33.8 mm
